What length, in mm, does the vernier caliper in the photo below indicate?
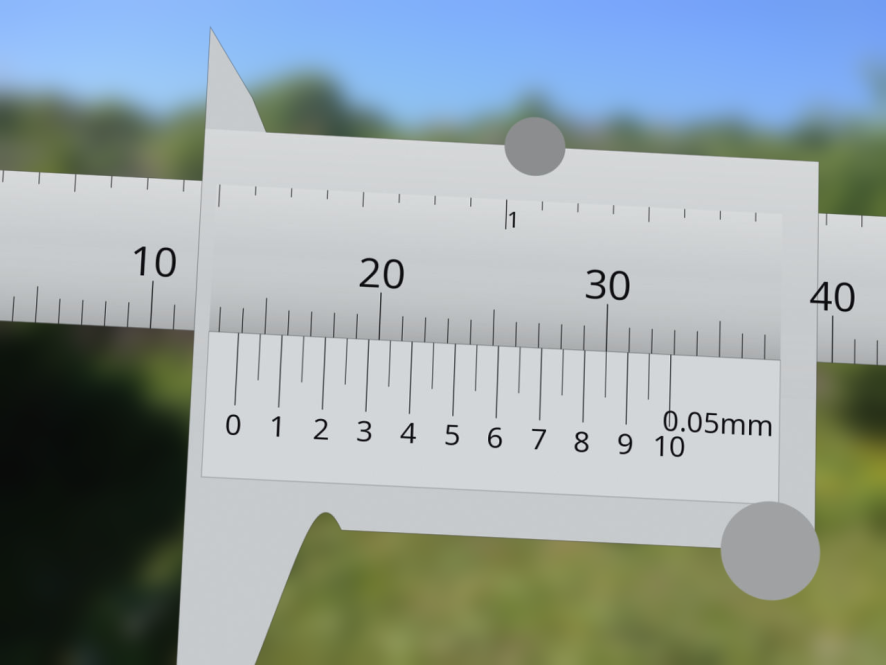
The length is 13.85 mm
